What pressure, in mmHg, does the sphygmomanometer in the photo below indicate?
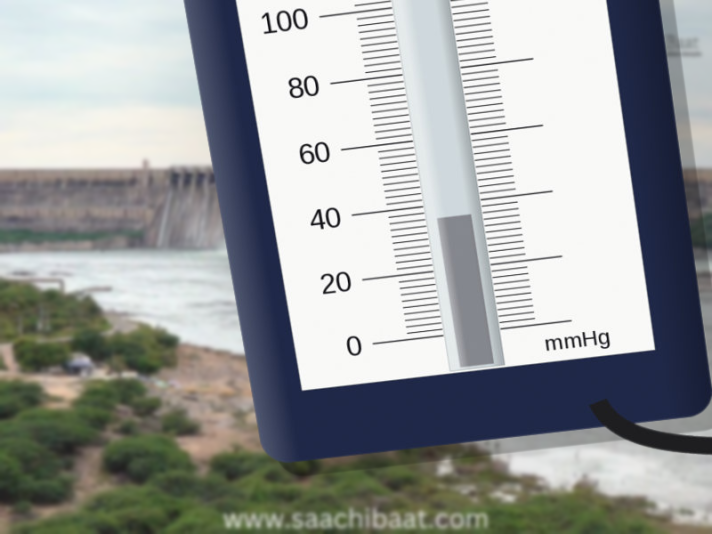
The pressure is 36 mmHg
